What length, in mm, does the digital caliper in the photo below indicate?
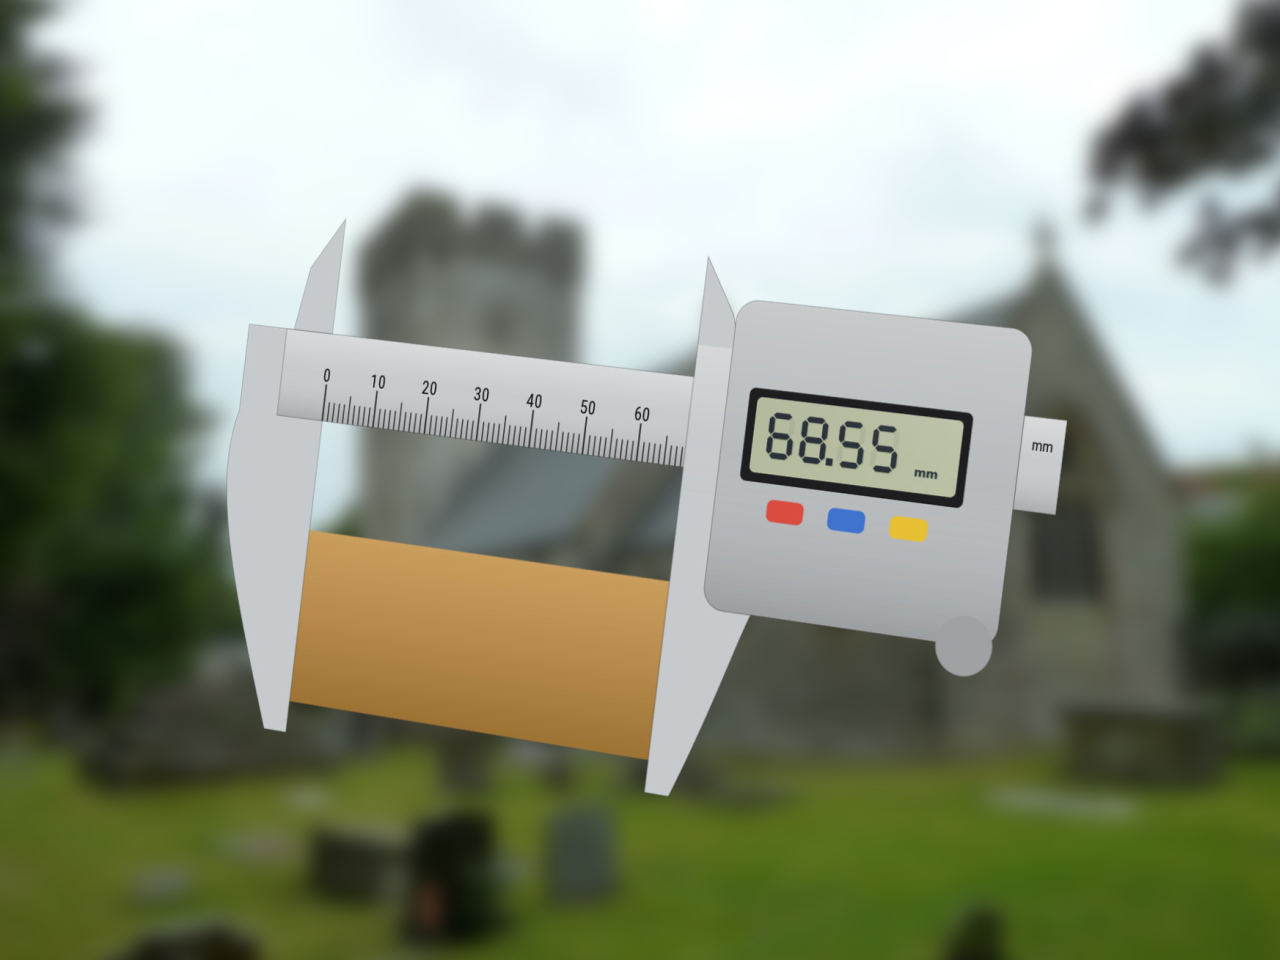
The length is 68.55 mm
